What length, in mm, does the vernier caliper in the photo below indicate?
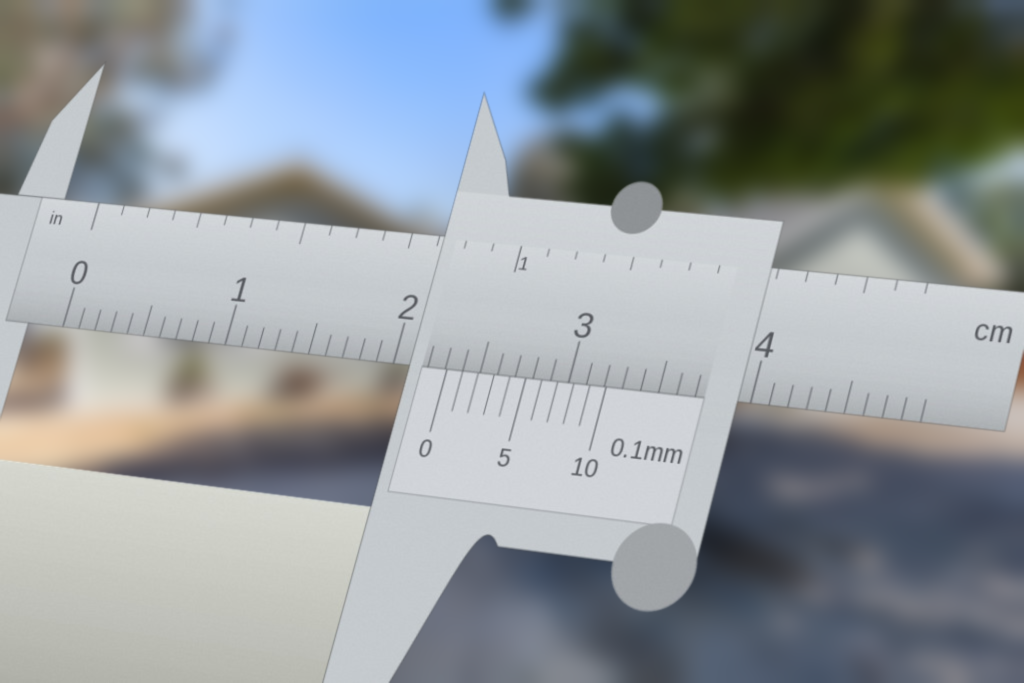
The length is 23.1 mm
